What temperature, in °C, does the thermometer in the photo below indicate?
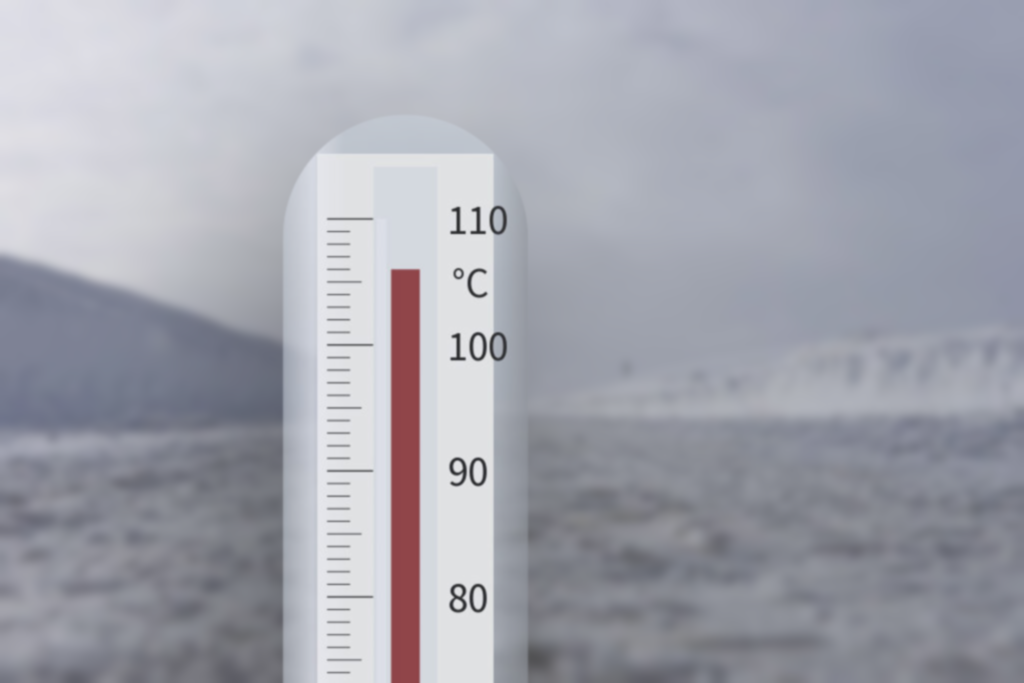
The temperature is 106 °C
